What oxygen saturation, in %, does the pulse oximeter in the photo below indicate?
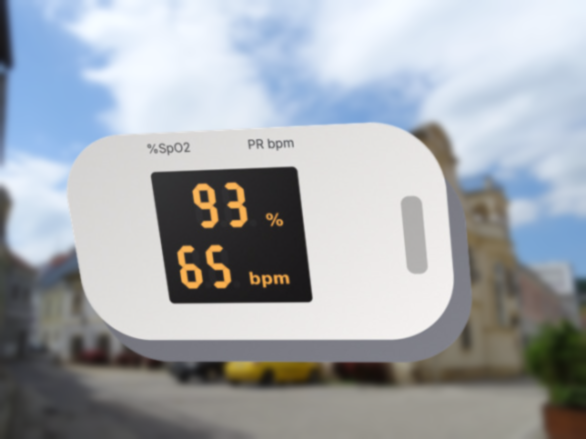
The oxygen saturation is 93 %
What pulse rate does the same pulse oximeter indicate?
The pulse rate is 65 bpm
